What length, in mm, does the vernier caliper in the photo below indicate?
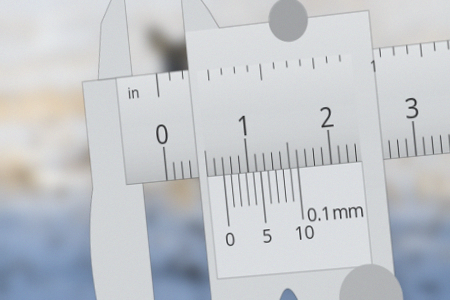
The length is 7.0 mm
